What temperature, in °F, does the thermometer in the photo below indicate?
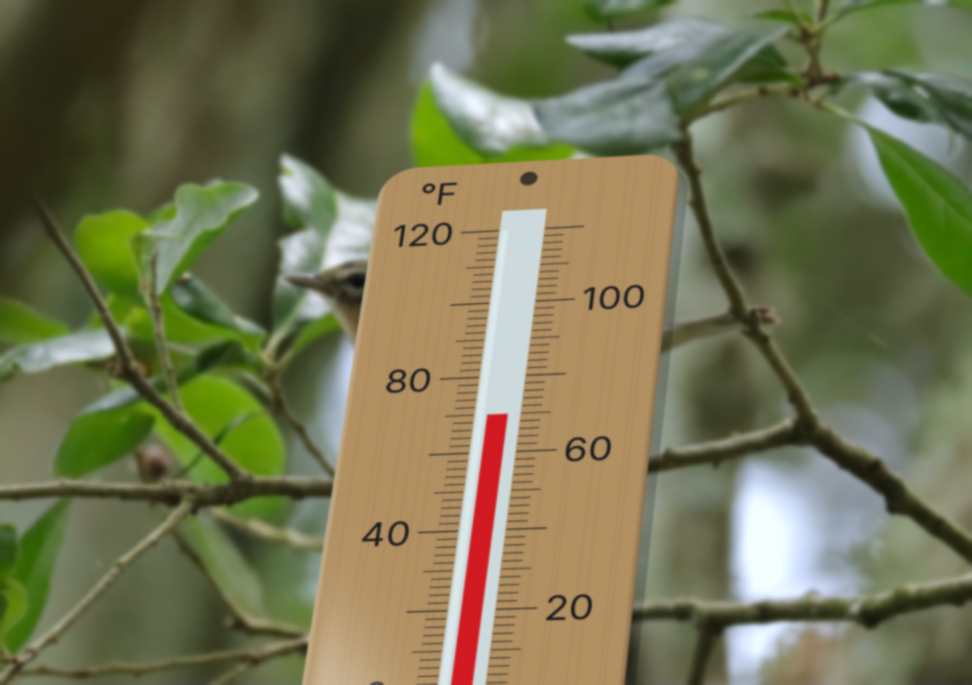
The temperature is 70 °F
